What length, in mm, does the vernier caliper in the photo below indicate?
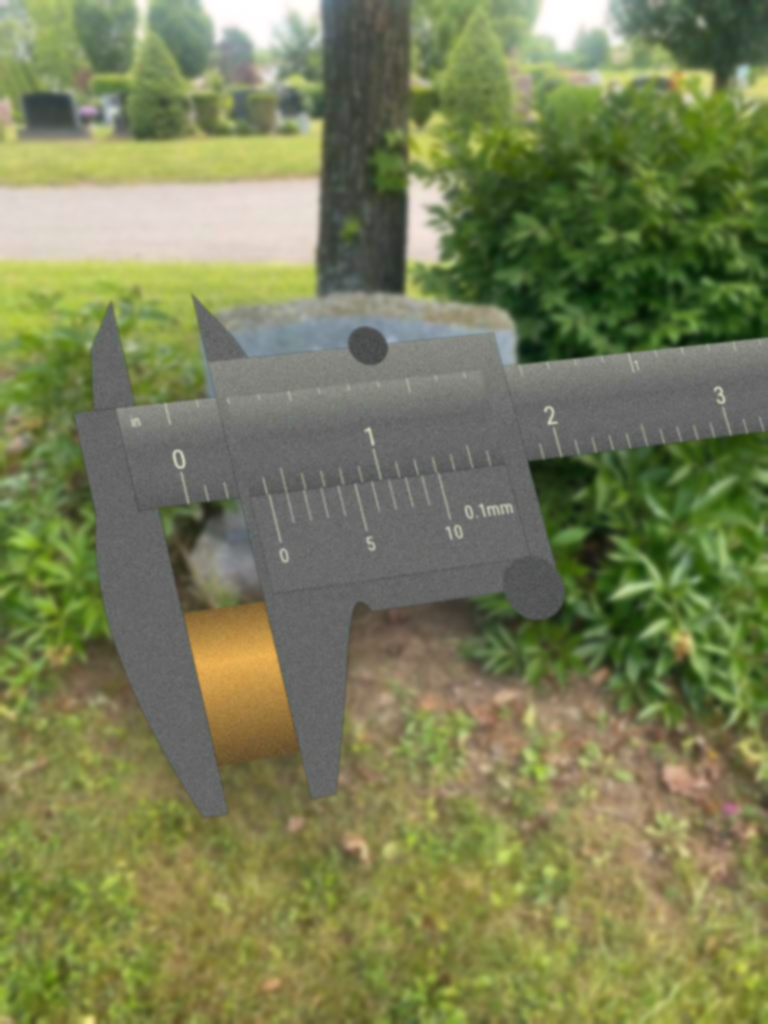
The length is 4.1 mm
